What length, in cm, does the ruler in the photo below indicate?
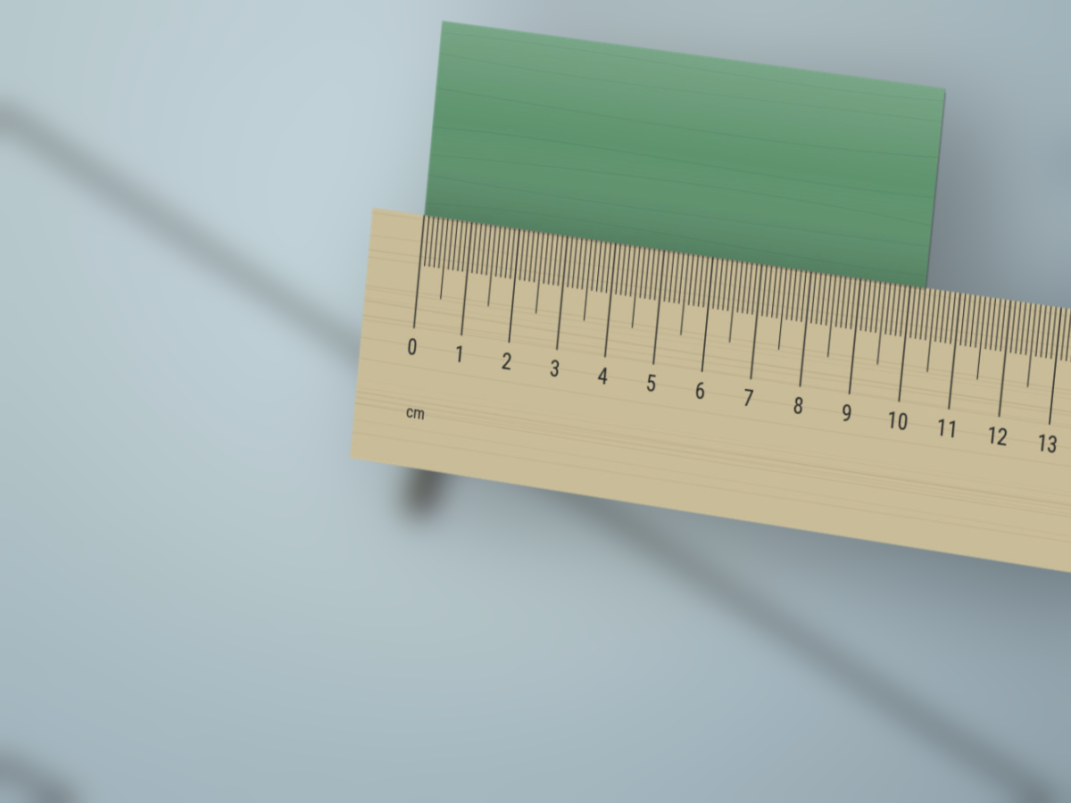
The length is 10.3 cm
